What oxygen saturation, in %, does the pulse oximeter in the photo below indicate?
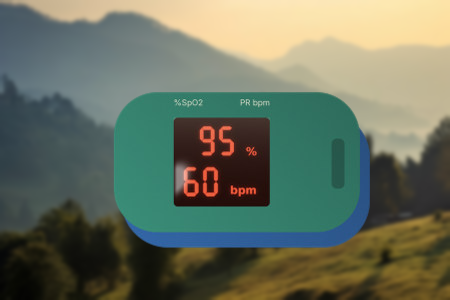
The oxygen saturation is 95 %
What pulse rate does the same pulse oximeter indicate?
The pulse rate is 60 bpm
